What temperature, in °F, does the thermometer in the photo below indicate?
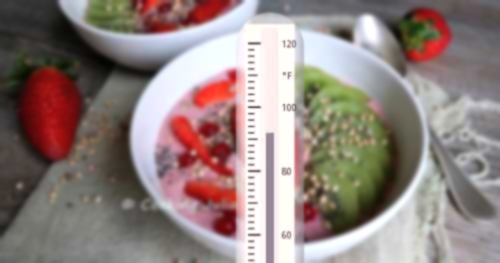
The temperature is 92 °F
